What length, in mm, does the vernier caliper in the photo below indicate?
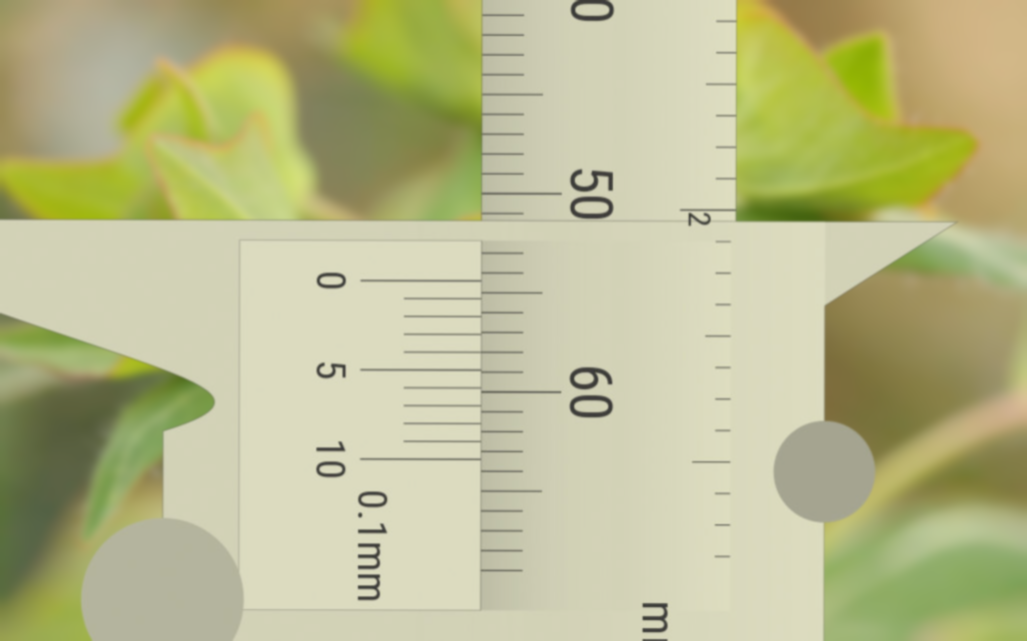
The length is 54.4 mm
